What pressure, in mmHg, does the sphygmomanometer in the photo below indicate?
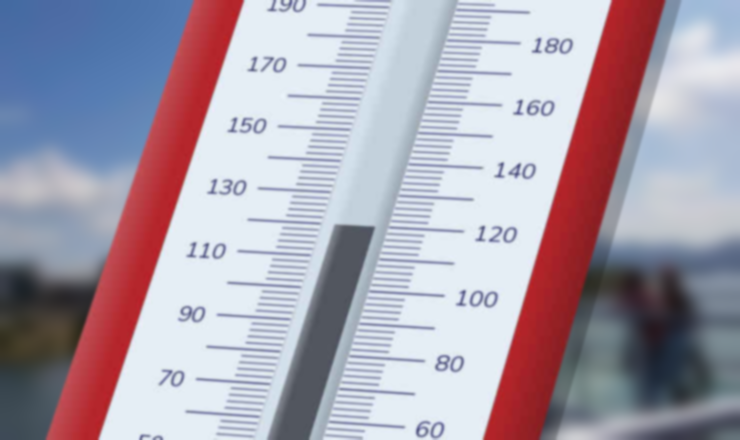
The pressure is 120 mmHg
